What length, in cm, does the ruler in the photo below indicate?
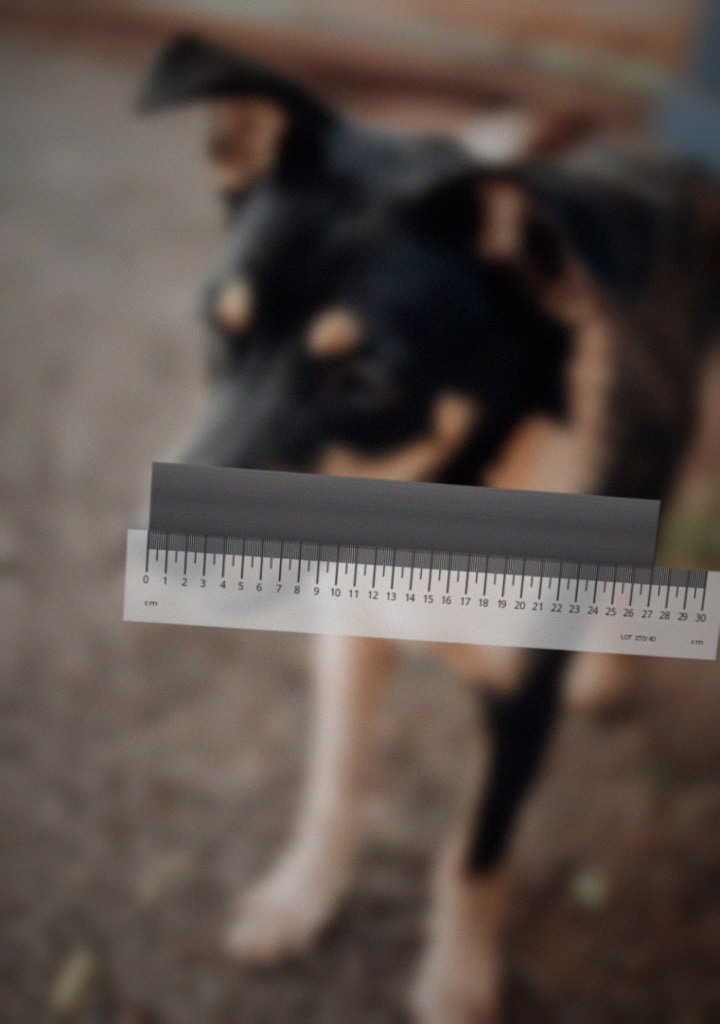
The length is 27 cm
